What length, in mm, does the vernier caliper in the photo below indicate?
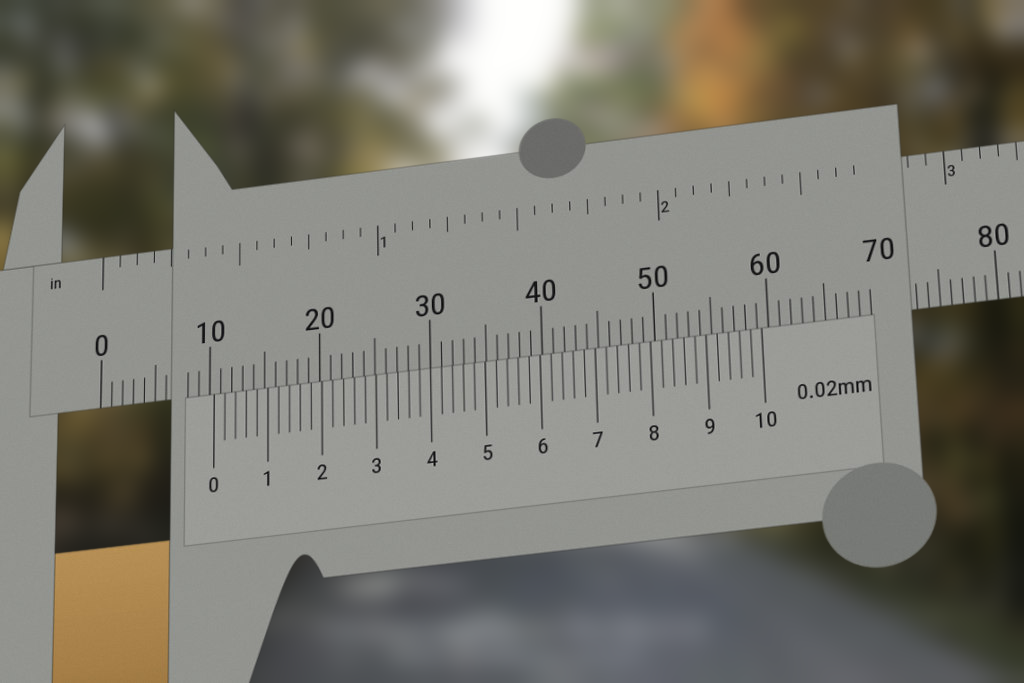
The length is 10.4 mm
